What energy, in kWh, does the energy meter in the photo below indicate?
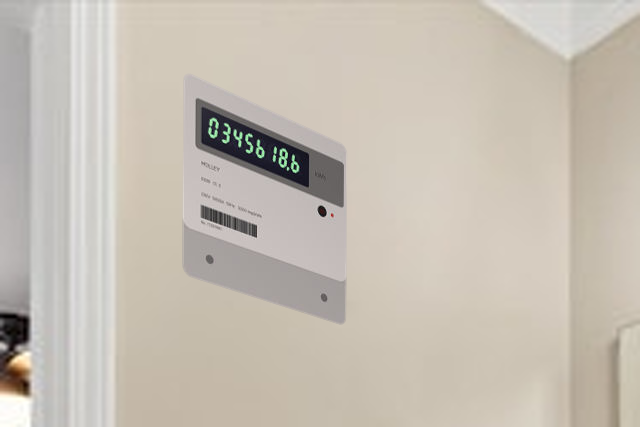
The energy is 345618.6 kWh
